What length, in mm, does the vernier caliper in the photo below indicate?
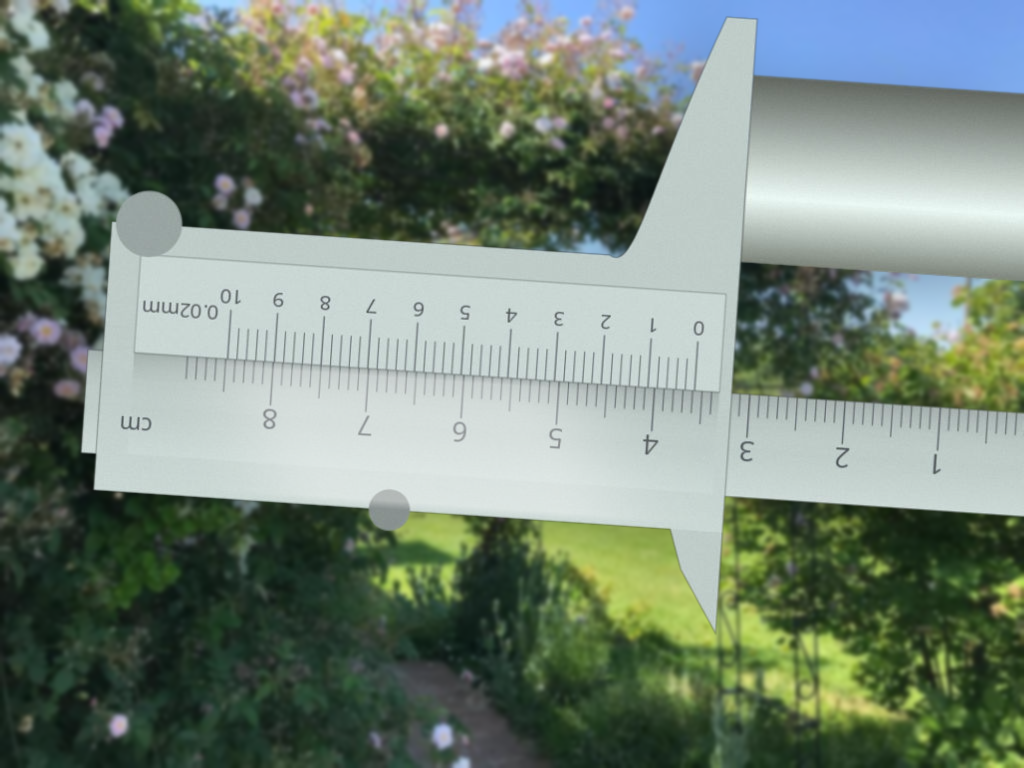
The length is 35.8 mm
